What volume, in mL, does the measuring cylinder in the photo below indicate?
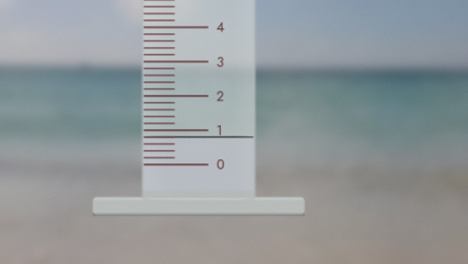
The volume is 0.8 mL
